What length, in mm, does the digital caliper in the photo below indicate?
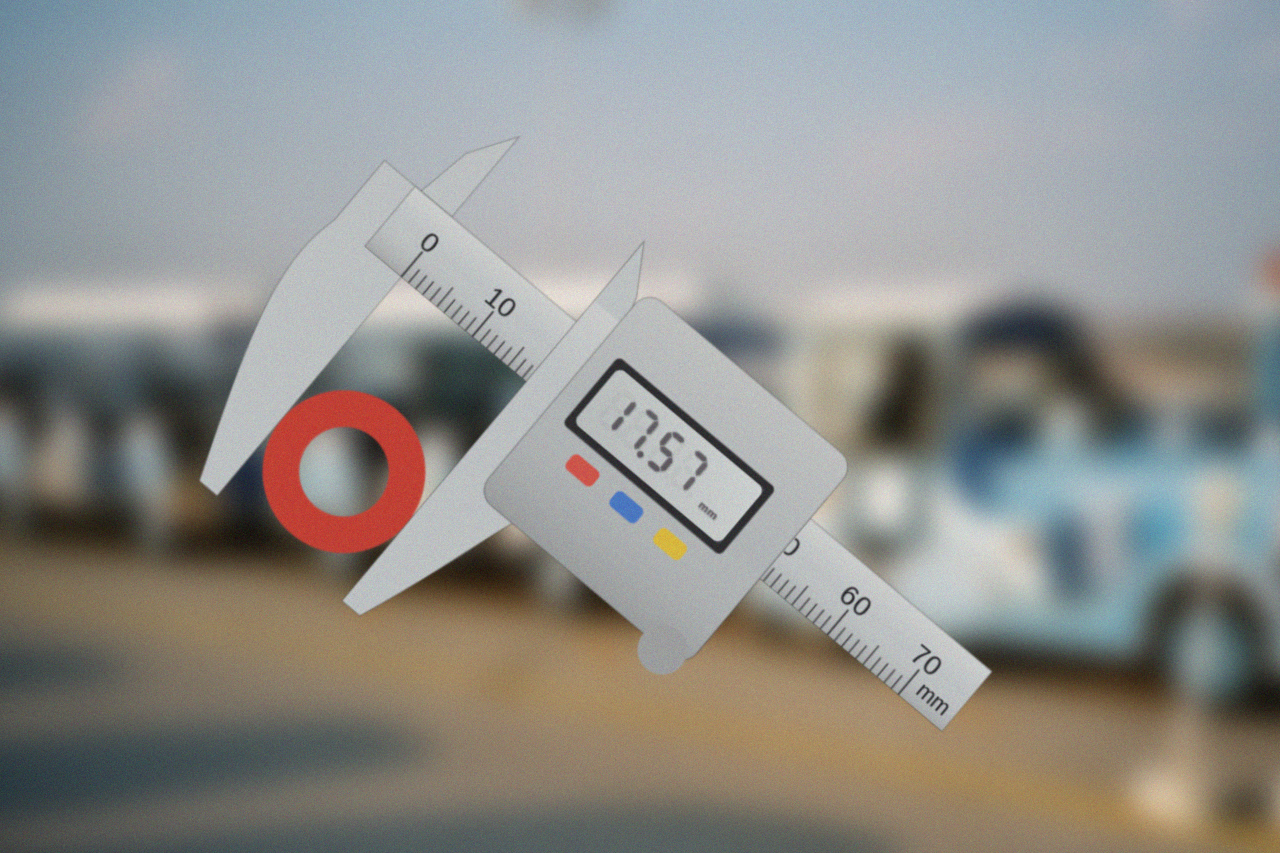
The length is 17.57 mm
